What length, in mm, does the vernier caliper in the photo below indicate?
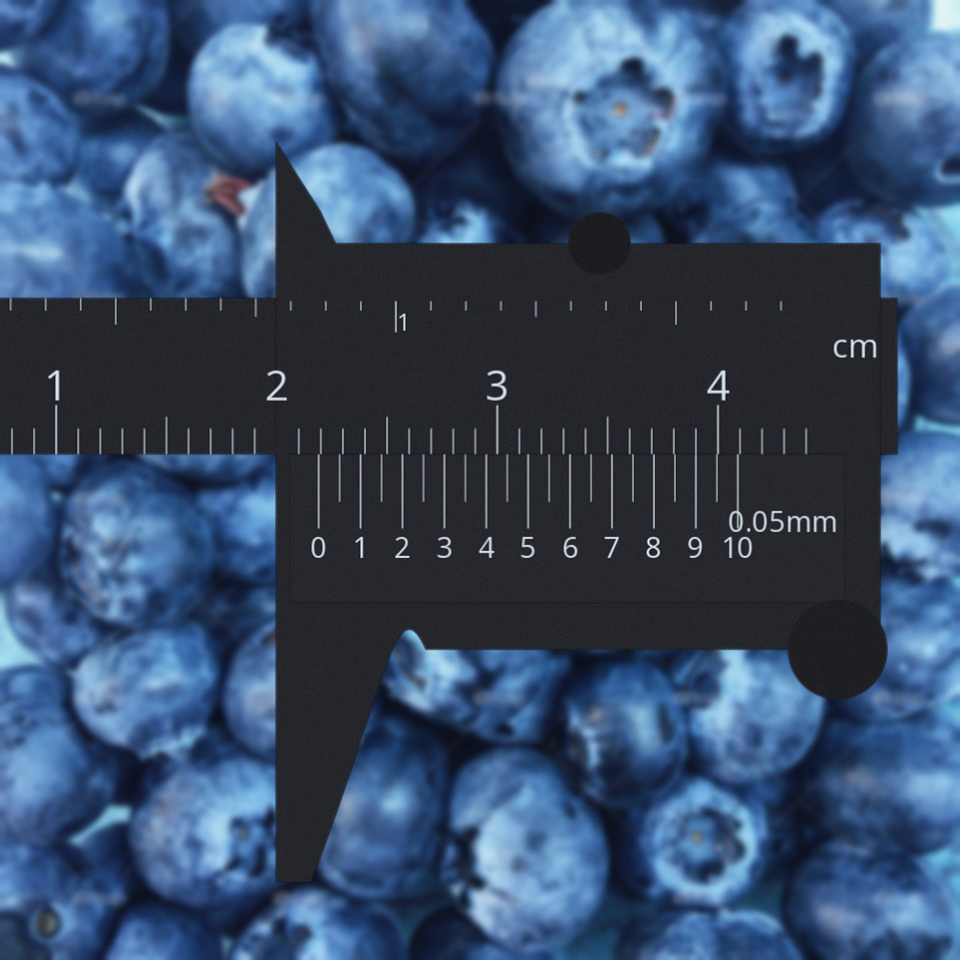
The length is 21.9 mm
